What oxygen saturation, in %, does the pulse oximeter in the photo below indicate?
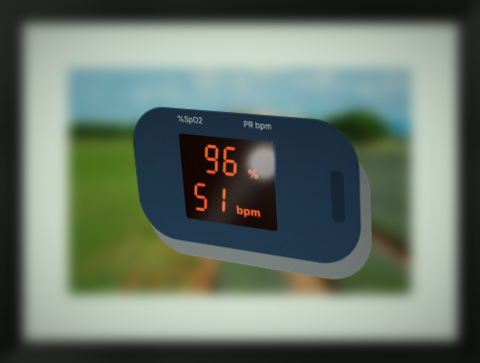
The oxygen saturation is 96 %
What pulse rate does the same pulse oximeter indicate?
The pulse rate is 51 bpm
